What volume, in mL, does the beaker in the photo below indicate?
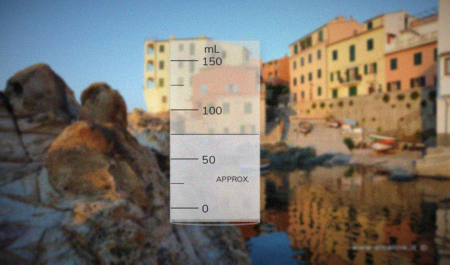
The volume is 75 mL
